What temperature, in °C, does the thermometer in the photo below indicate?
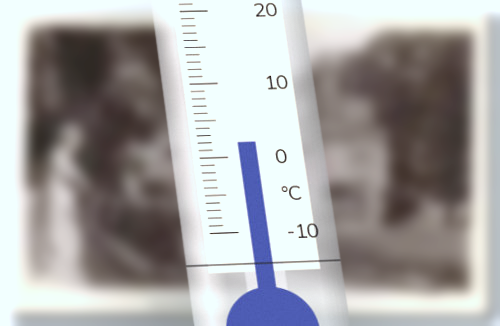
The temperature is 2 °C
